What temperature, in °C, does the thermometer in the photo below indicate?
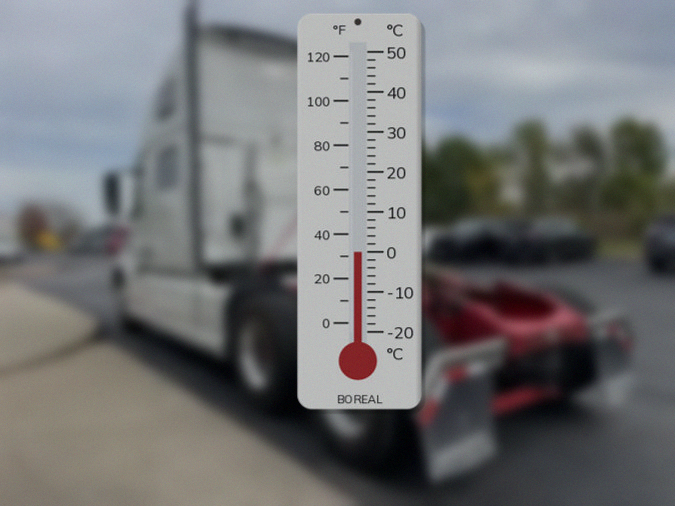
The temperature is 0 °C
